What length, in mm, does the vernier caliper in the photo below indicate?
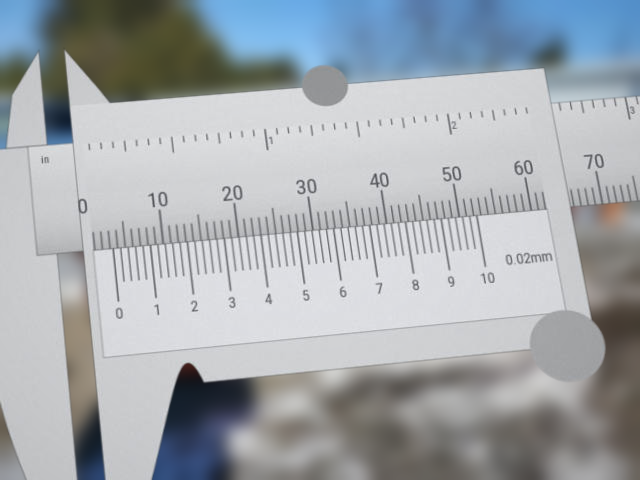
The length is 3.4 mm
